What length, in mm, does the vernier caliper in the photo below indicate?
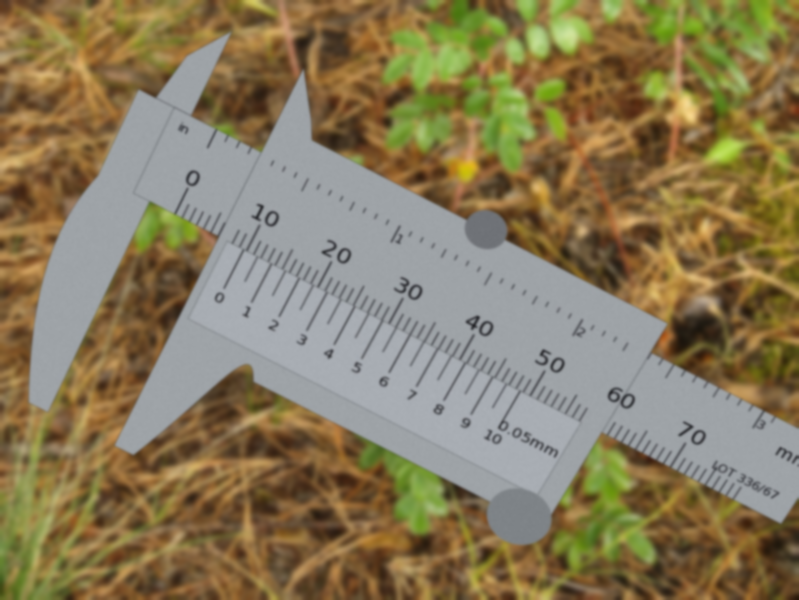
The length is 9.6 mm
